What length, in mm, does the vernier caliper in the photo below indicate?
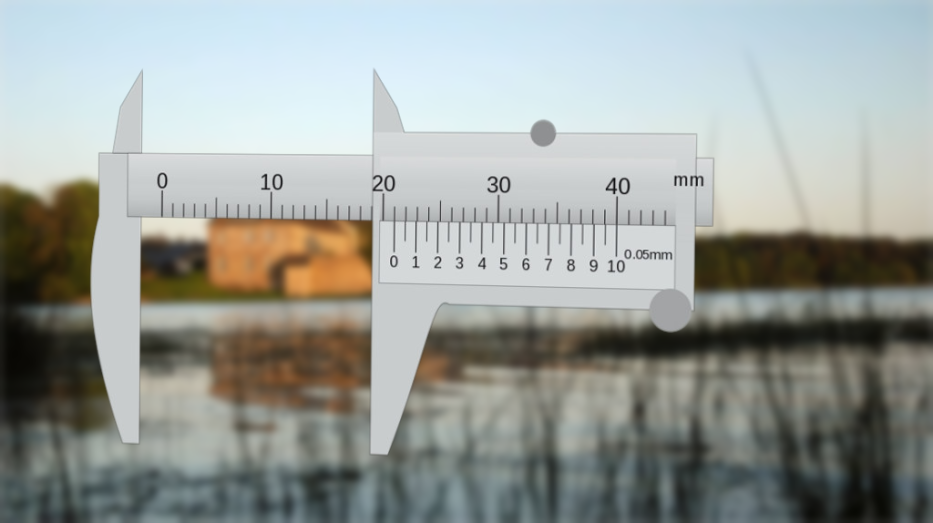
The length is 21.0 mm
